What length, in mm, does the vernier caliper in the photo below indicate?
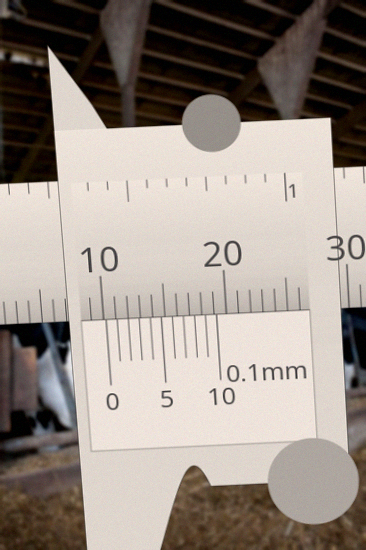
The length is 10.2 mm
